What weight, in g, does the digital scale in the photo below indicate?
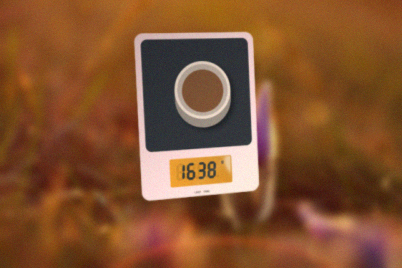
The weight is 1638 g
